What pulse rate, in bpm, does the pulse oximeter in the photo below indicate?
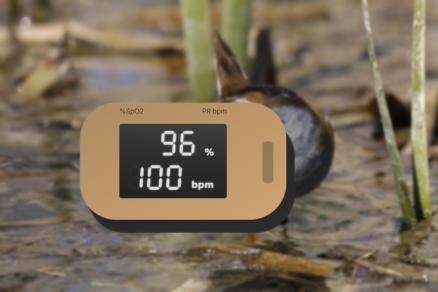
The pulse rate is 100 bpm
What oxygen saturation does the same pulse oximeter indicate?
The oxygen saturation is 96 %
